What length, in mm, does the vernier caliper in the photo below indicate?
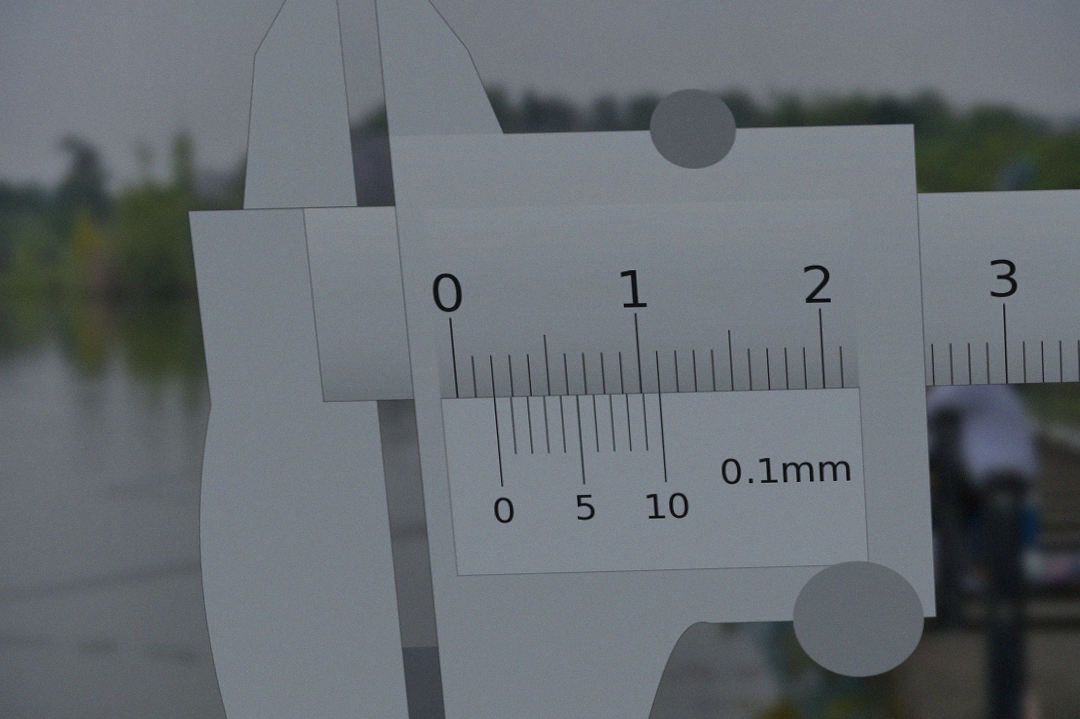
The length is 2.0 mm
